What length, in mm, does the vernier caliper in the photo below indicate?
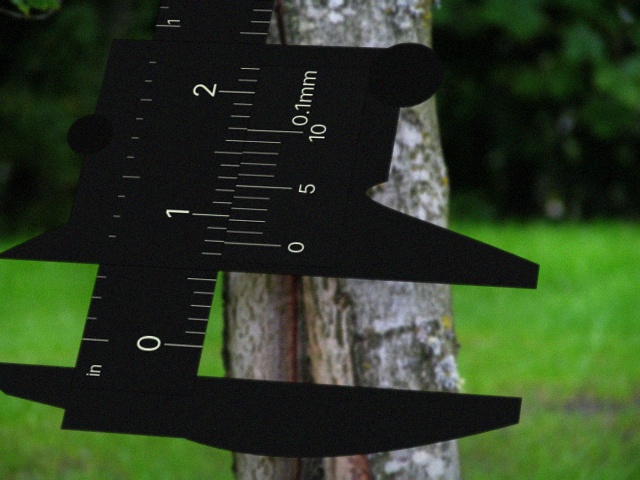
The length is 7.9 mm
